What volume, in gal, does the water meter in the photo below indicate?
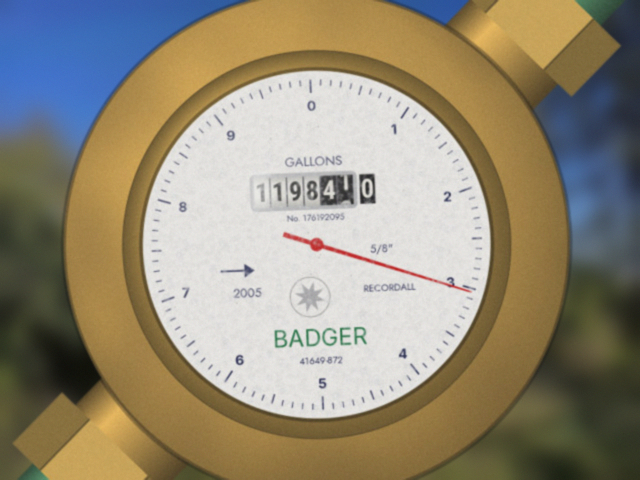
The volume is 1198413.0 gal
